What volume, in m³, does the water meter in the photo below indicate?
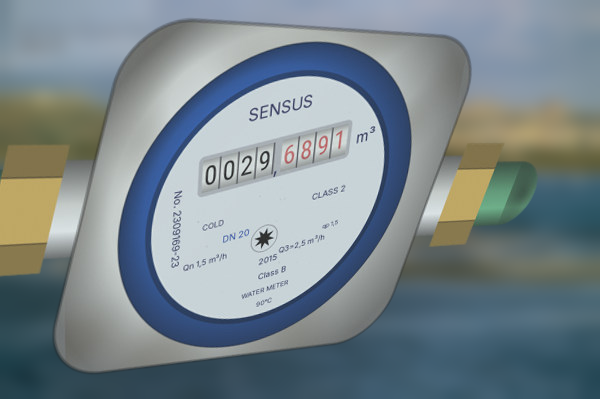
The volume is 29.6891 m³
